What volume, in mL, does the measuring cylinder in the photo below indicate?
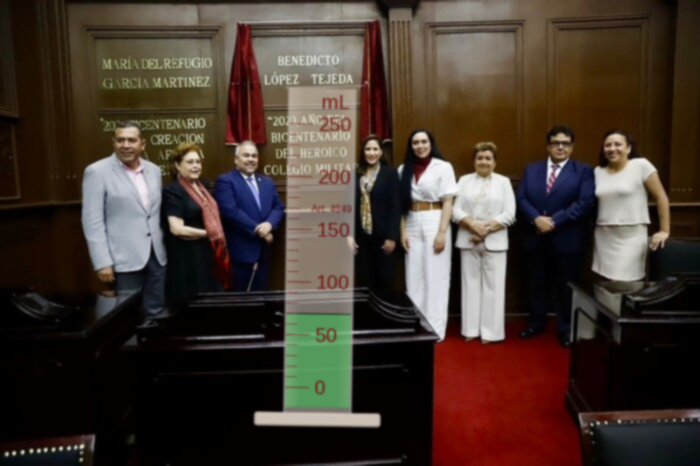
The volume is 70 mL
